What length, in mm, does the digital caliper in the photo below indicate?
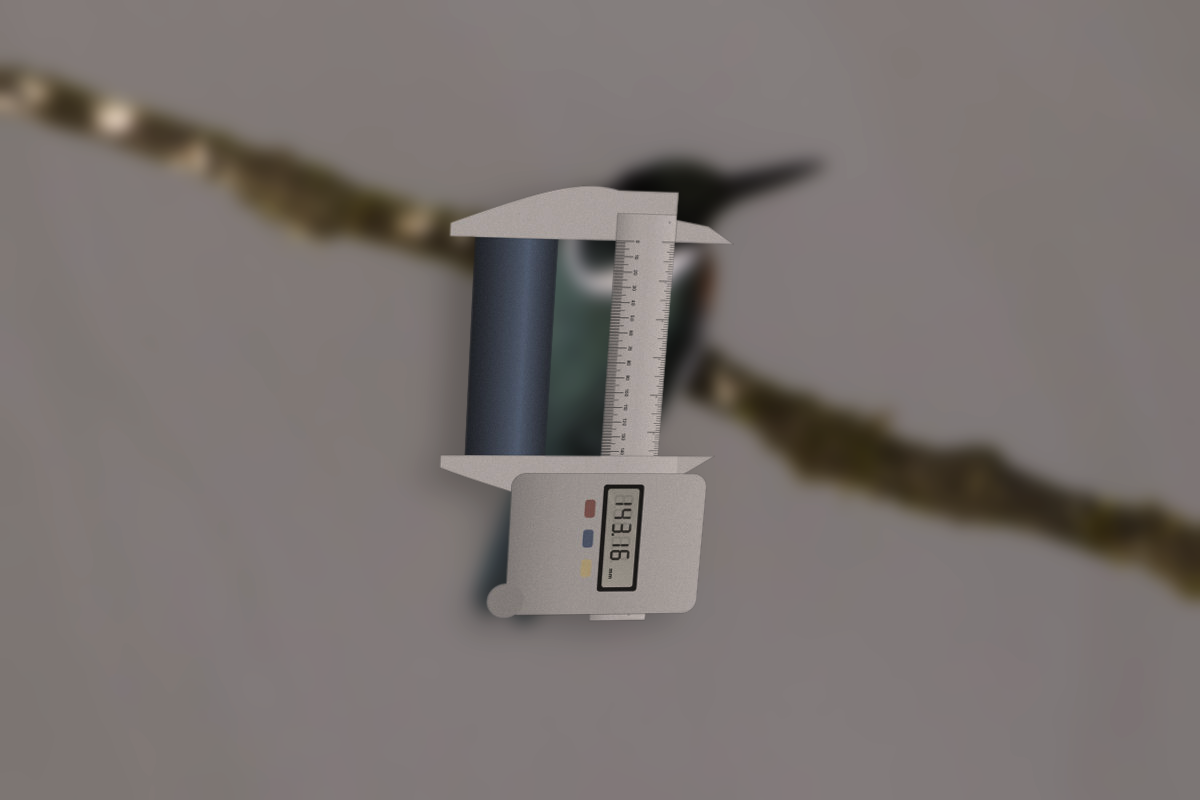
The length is 143.16 mm
